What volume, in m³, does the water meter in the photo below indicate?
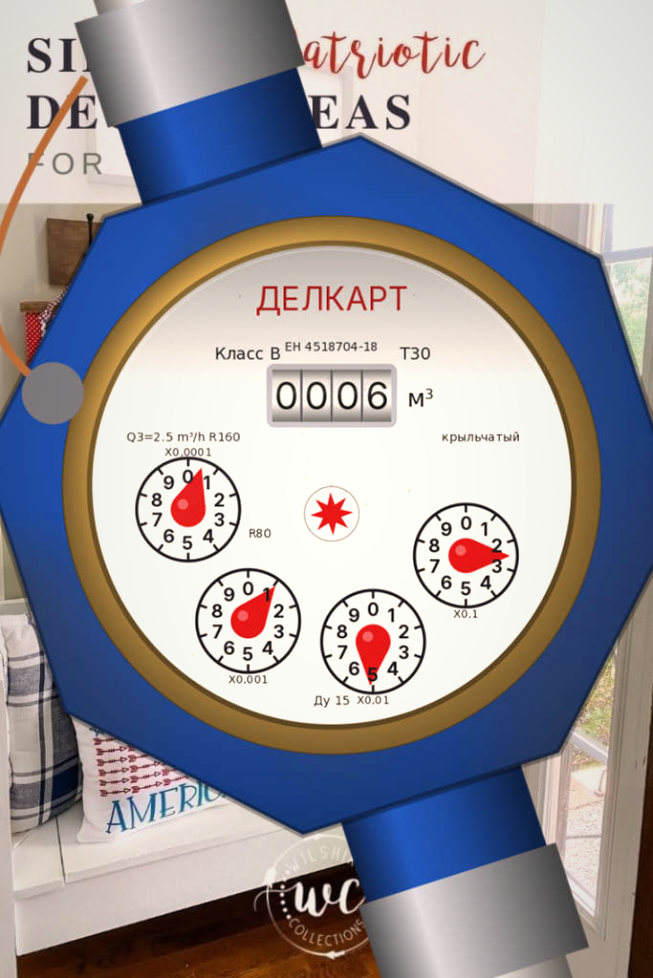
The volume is 6.2510 m³
